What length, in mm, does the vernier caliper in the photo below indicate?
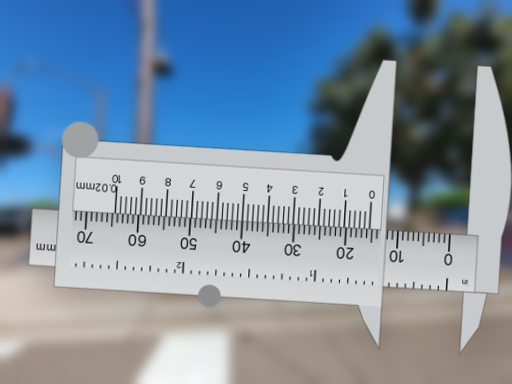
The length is 15.5 mm
